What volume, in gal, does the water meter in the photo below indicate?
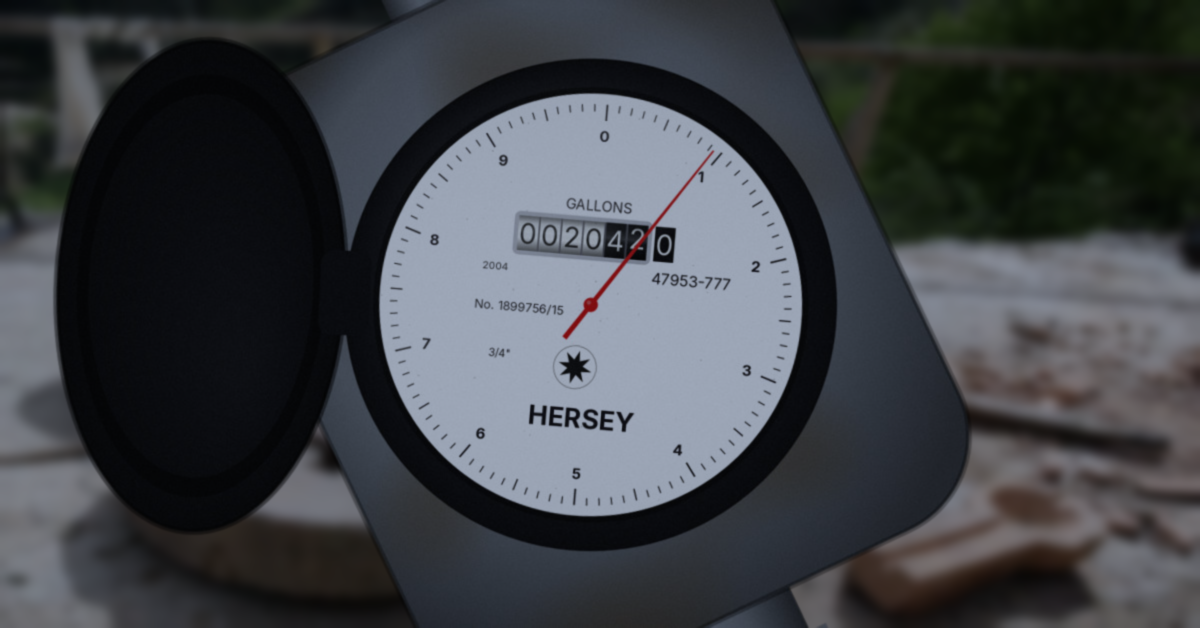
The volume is 20420.9 gal
